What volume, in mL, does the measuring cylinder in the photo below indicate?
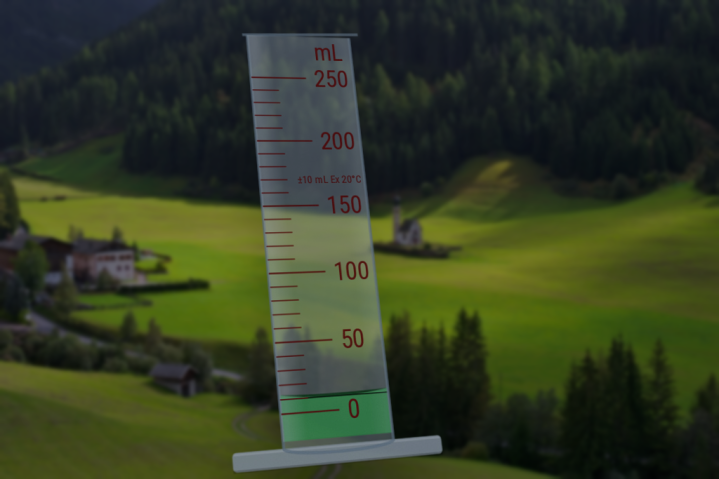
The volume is 10 mL
